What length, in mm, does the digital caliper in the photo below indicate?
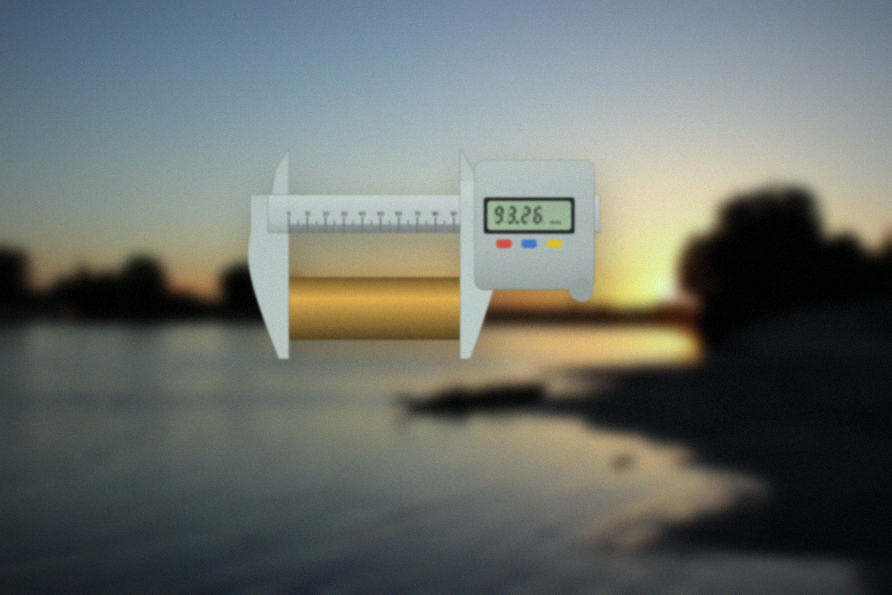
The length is 93.26 mm
